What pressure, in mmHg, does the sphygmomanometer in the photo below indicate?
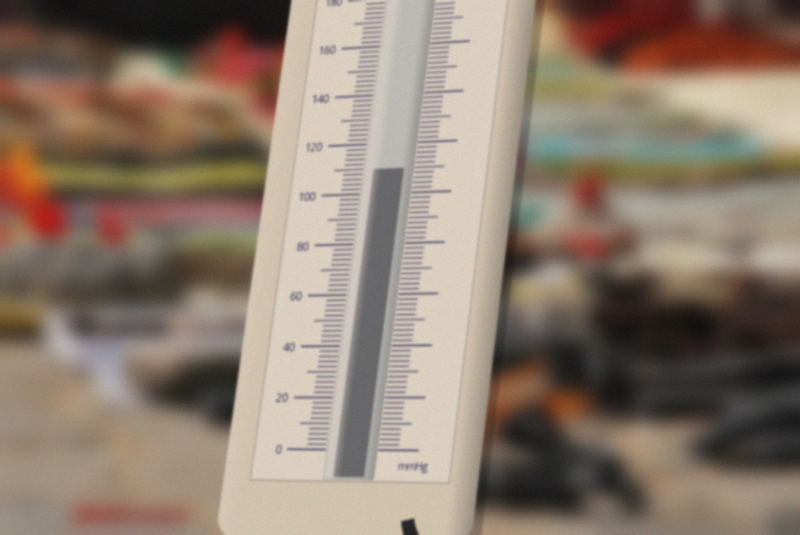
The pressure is 110 mmHg
